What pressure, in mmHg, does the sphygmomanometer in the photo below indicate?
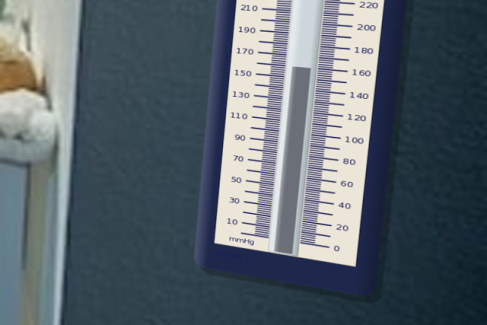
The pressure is 160 mmHg
